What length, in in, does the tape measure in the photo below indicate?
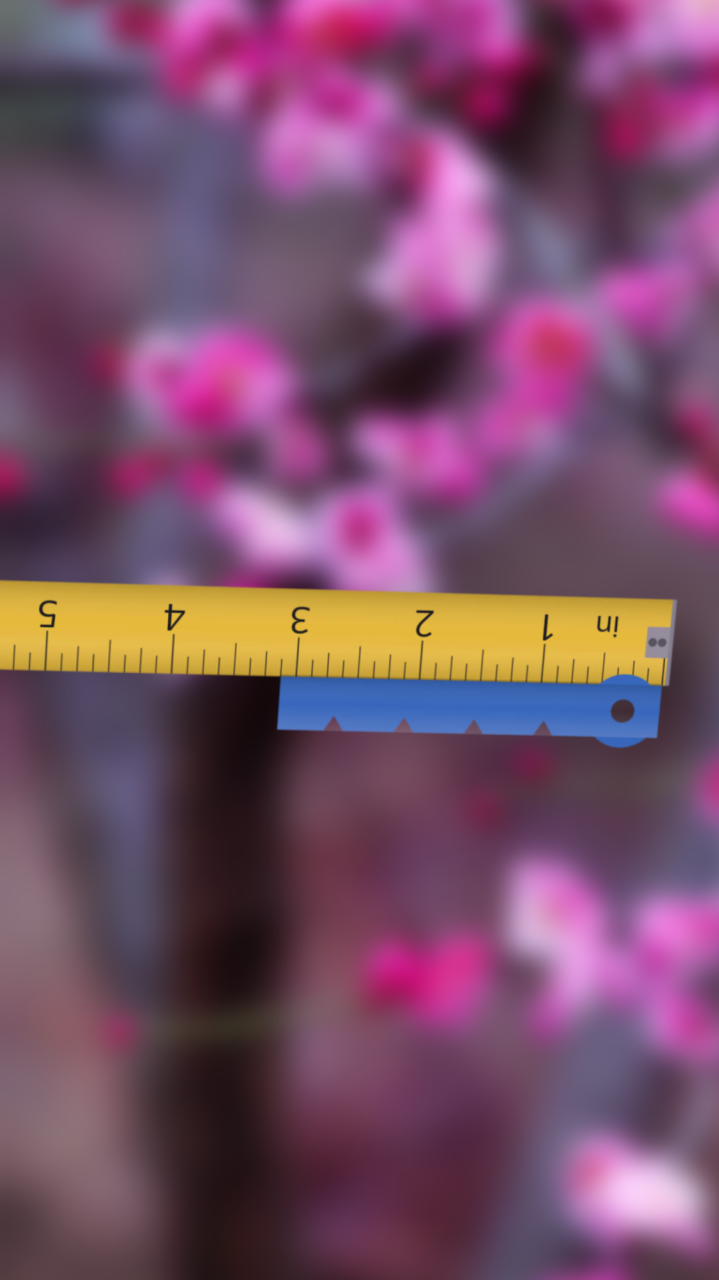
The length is 3.125 in
